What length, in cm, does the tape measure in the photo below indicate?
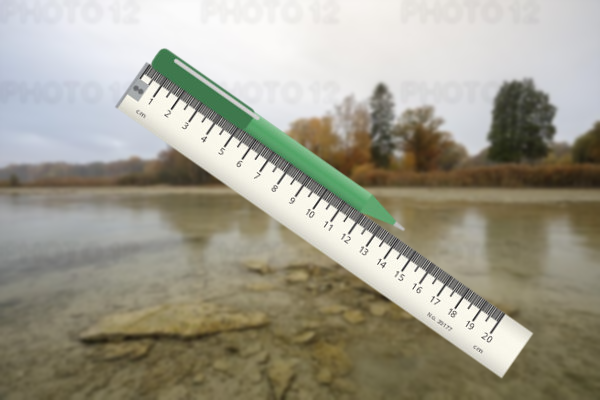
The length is 14 cm
